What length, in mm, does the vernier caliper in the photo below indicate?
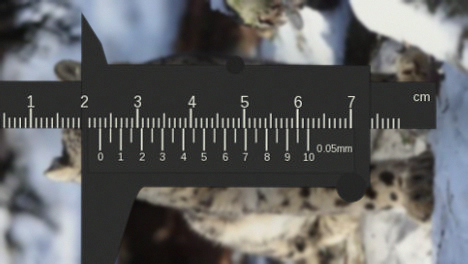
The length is 23.0 mm
